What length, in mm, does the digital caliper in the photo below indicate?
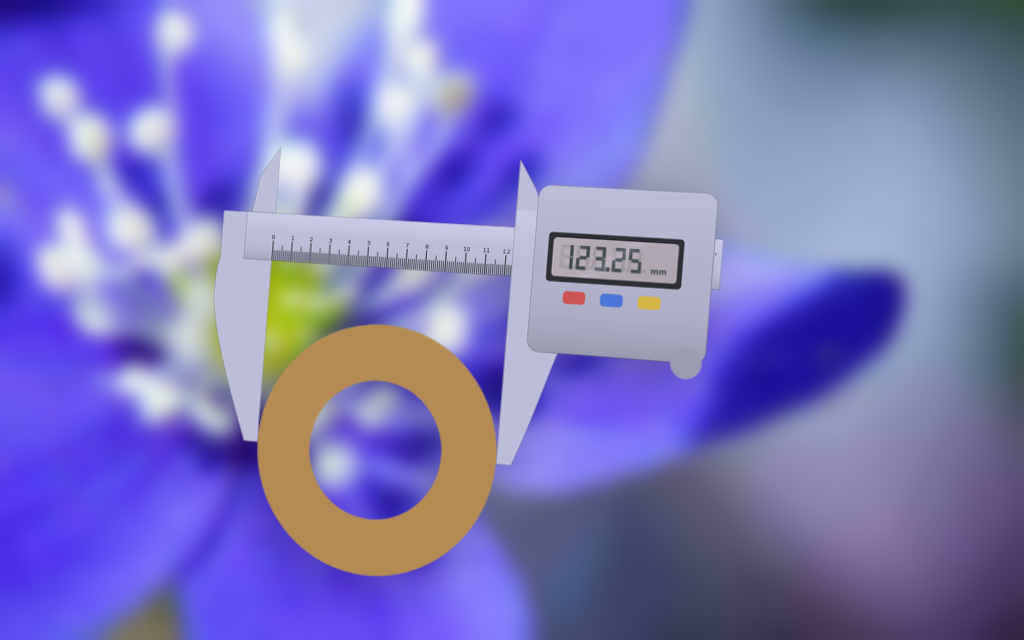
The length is 123.25 mm
